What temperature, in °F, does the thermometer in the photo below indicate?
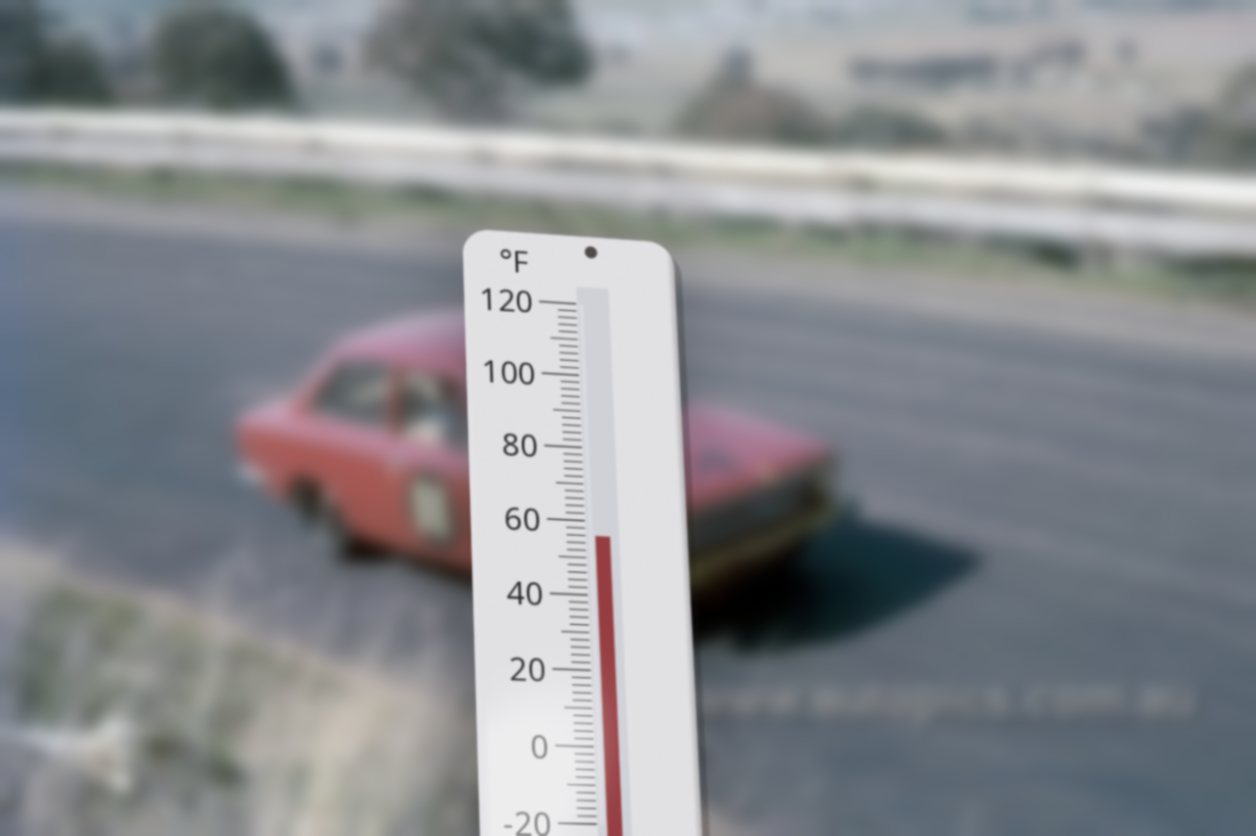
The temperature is 56 °F
